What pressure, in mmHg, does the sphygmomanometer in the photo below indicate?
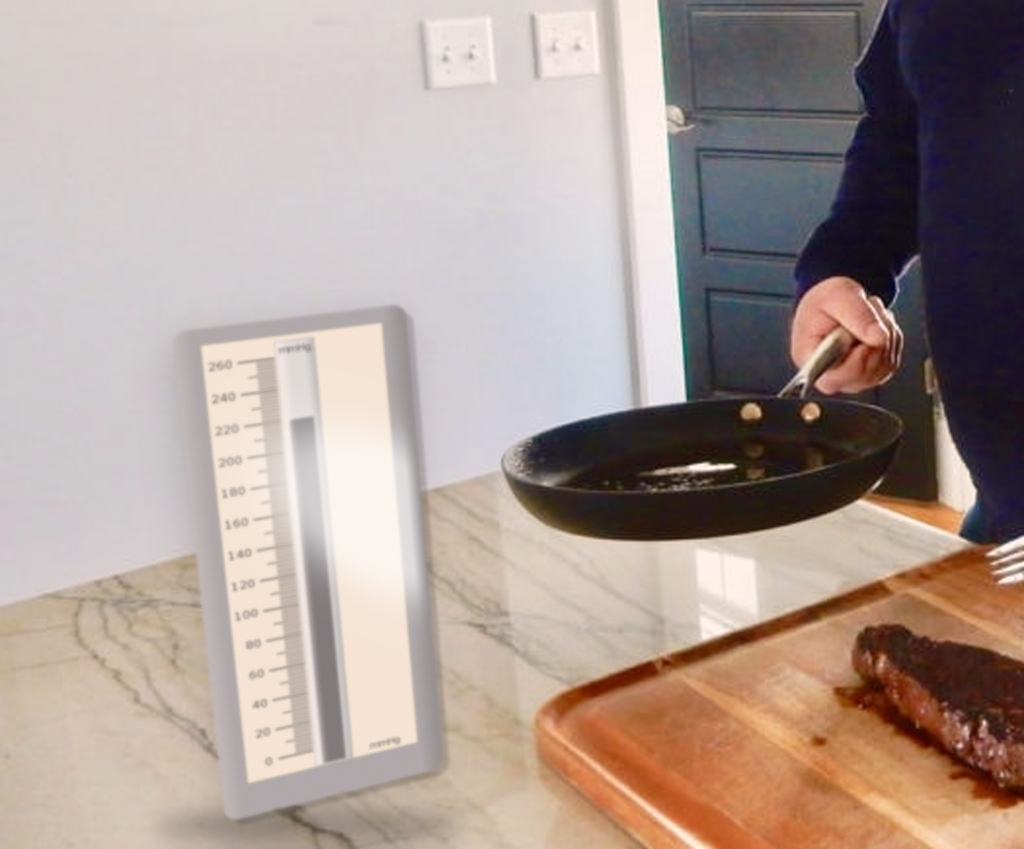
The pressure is 220 mmHg
